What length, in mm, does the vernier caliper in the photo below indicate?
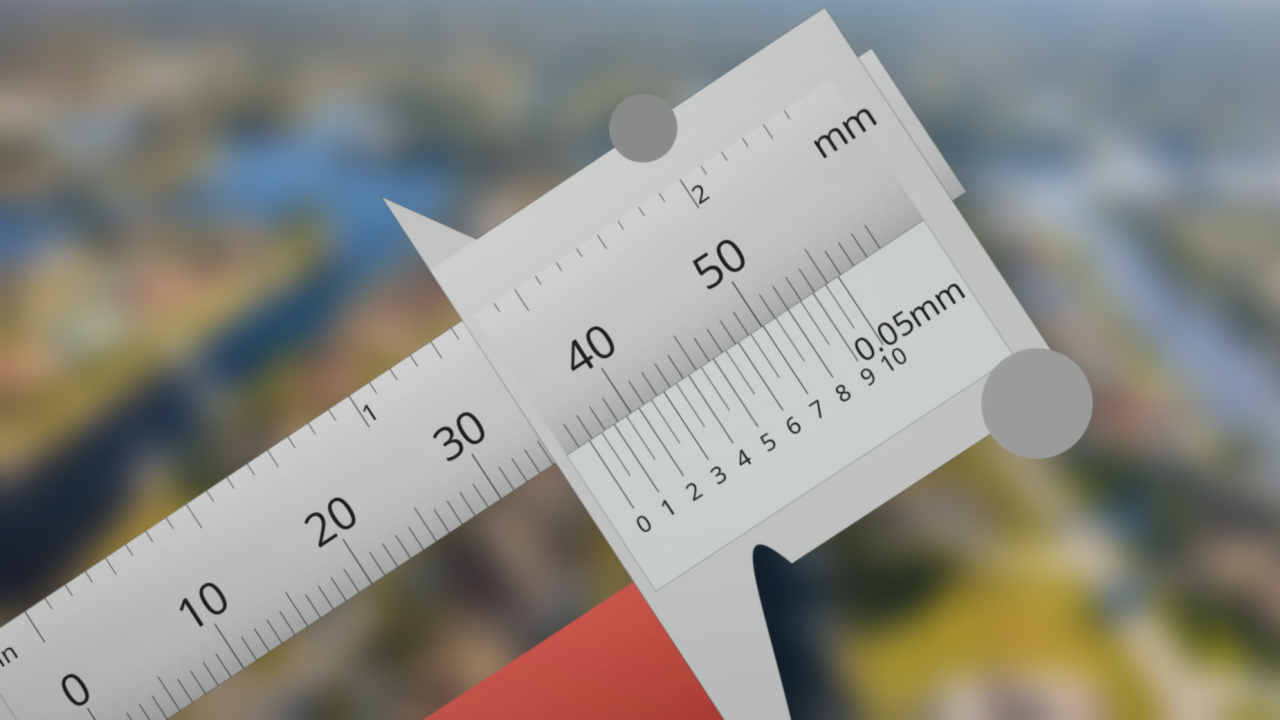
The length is 36.8 mm
